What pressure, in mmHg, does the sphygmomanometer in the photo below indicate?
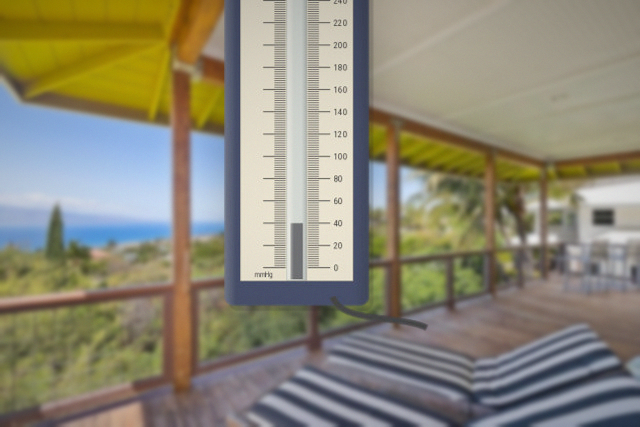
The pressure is 40 mmHg
